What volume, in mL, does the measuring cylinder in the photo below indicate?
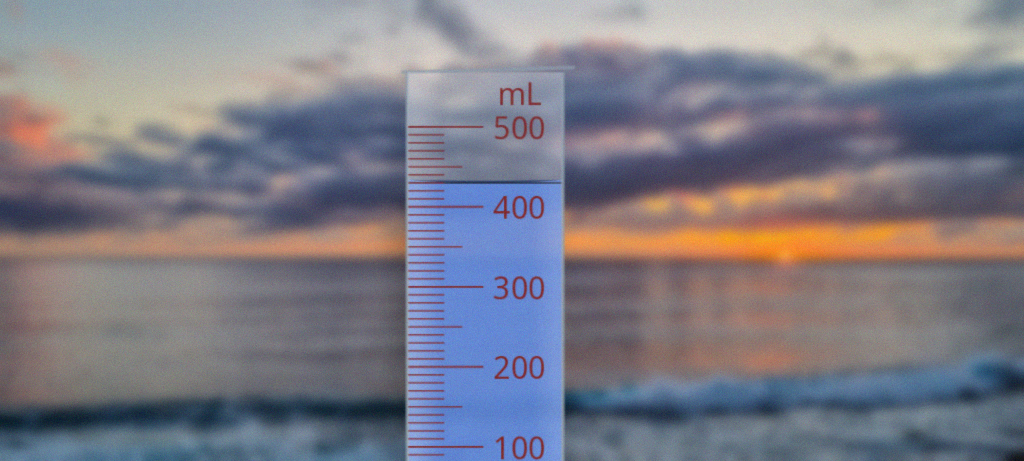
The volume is 430 mL
